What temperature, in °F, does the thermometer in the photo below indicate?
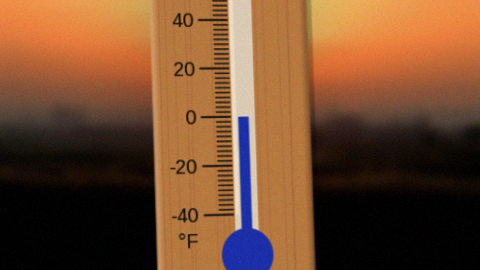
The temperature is 0 °F
